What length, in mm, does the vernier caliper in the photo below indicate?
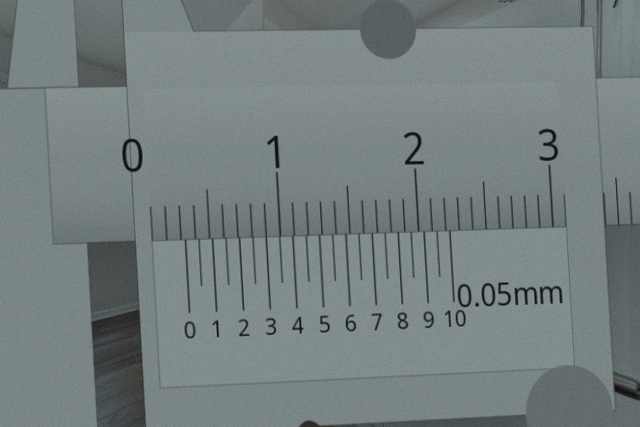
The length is 3.3 mm
